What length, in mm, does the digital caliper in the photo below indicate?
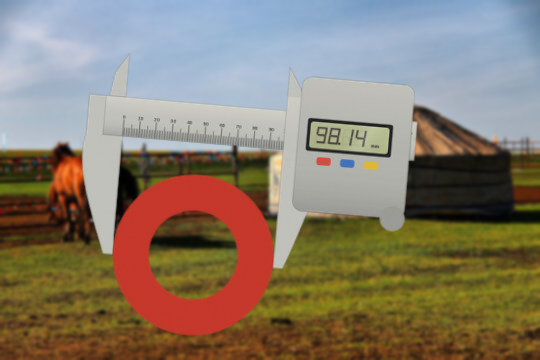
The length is 98.14 mm
